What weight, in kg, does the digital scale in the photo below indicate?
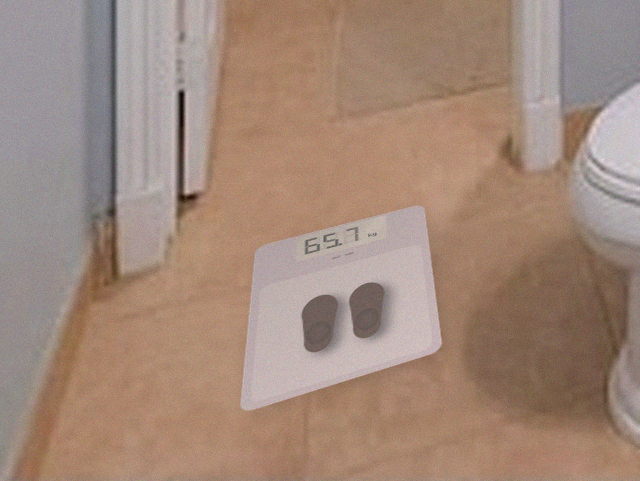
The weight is 65.7 kg
